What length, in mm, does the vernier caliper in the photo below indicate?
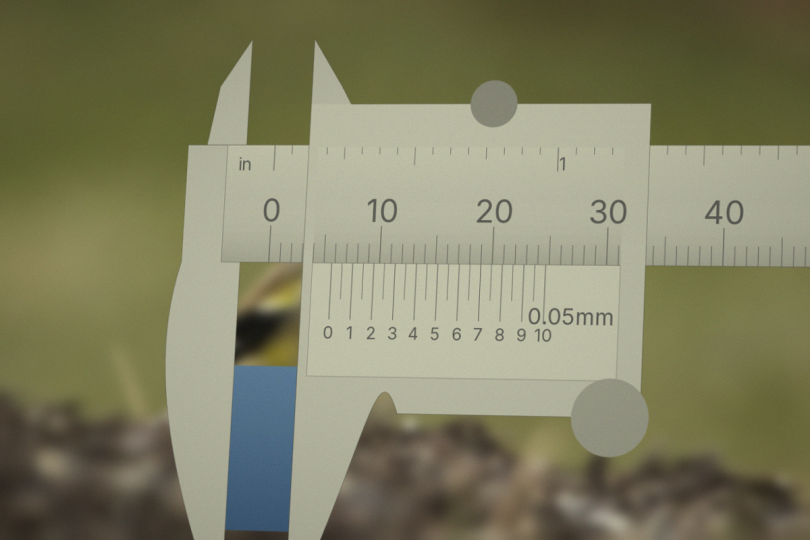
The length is 5.7 mm
